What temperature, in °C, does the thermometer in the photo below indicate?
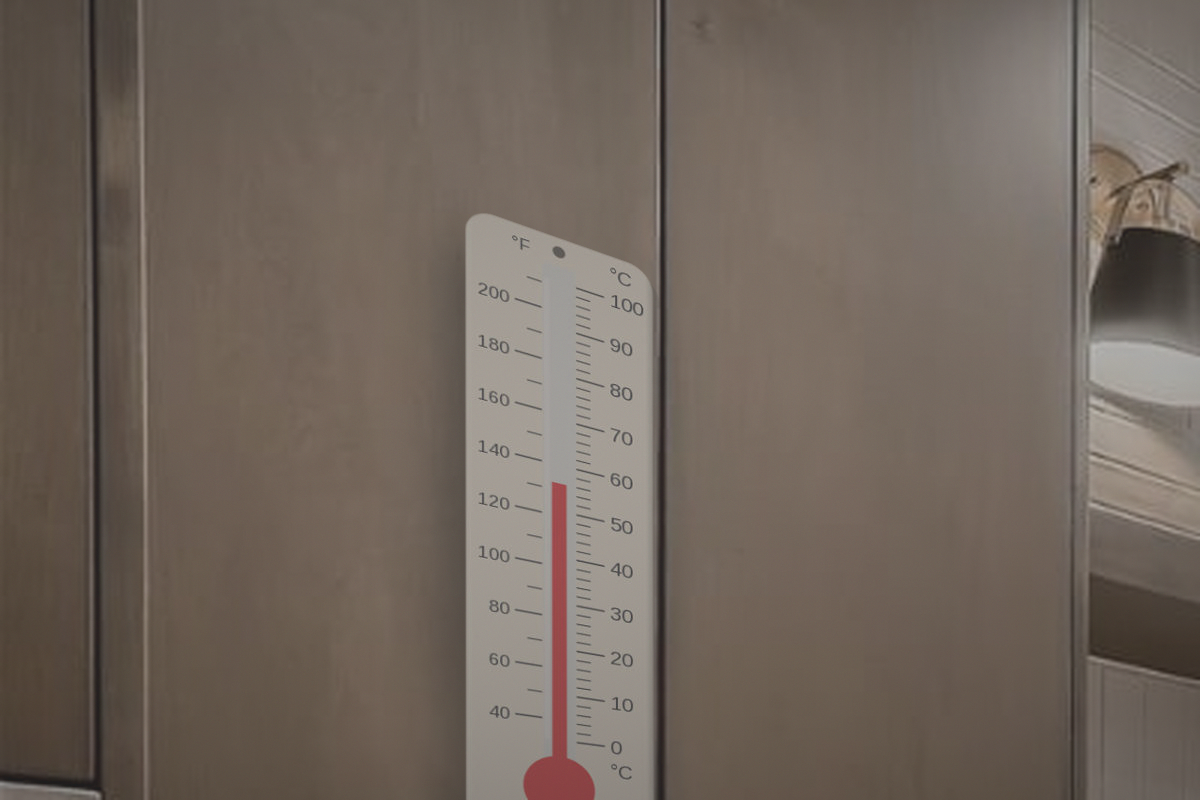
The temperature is 56 °C
